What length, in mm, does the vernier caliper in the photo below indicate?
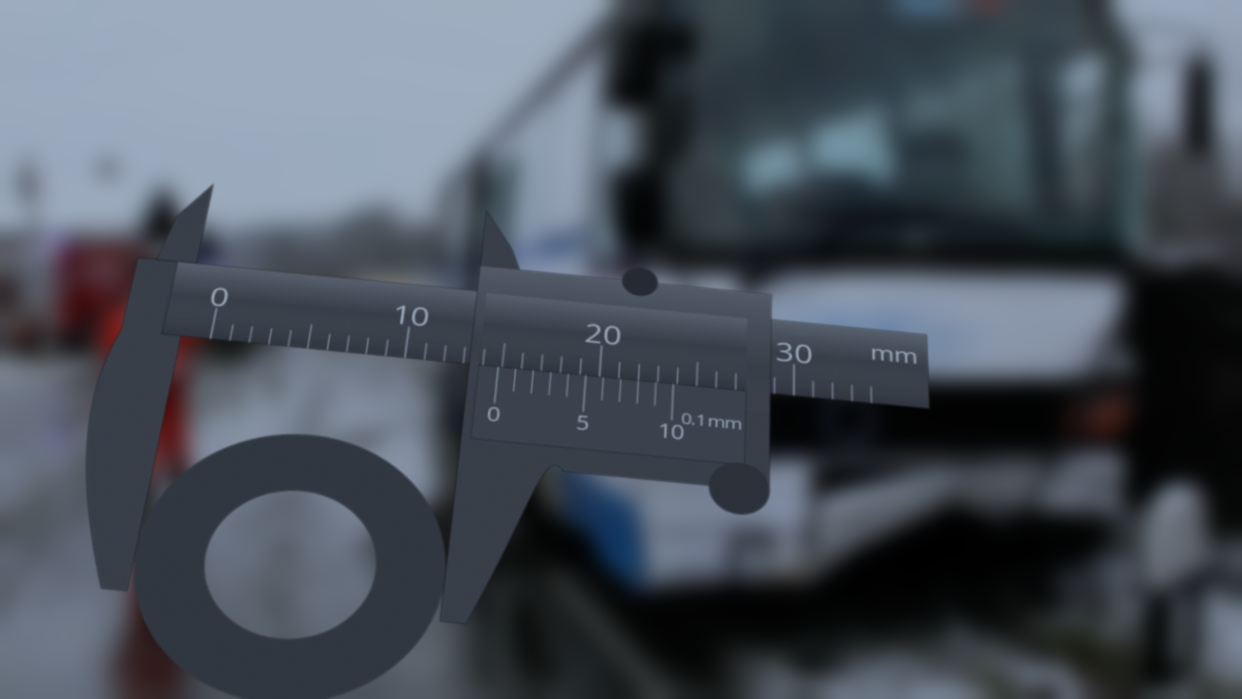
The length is 14.8 mm
